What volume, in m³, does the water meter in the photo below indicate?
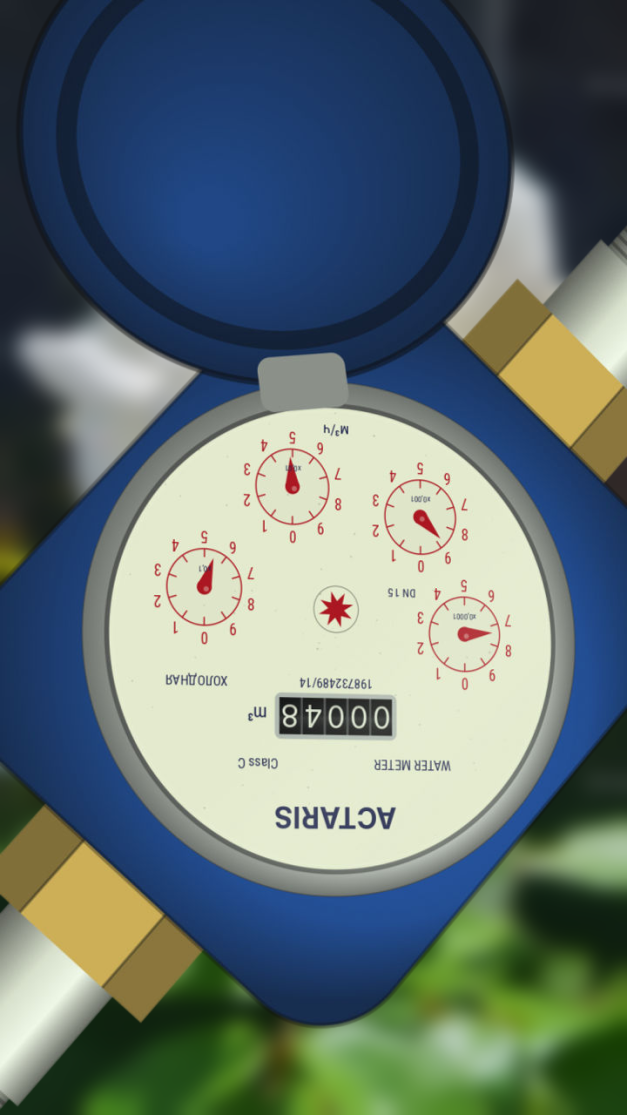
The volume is 48.5487 m³
